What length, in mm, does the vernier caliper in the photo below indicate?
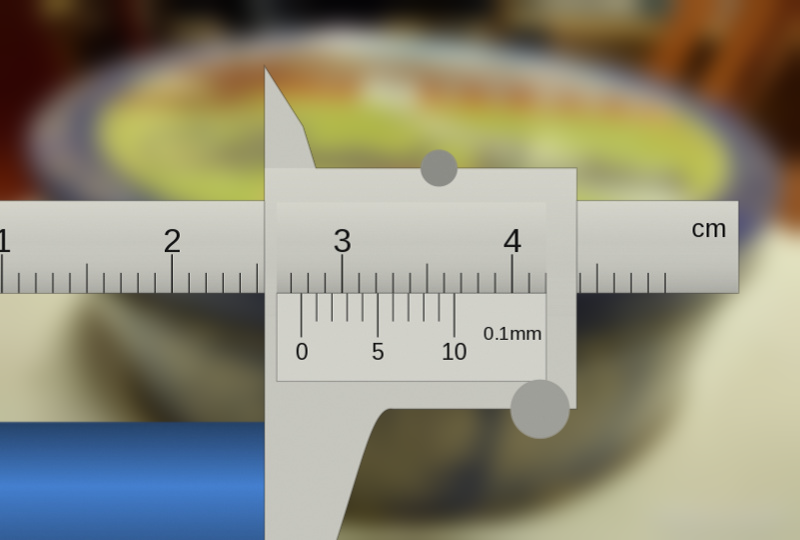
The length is 27.6 mm
